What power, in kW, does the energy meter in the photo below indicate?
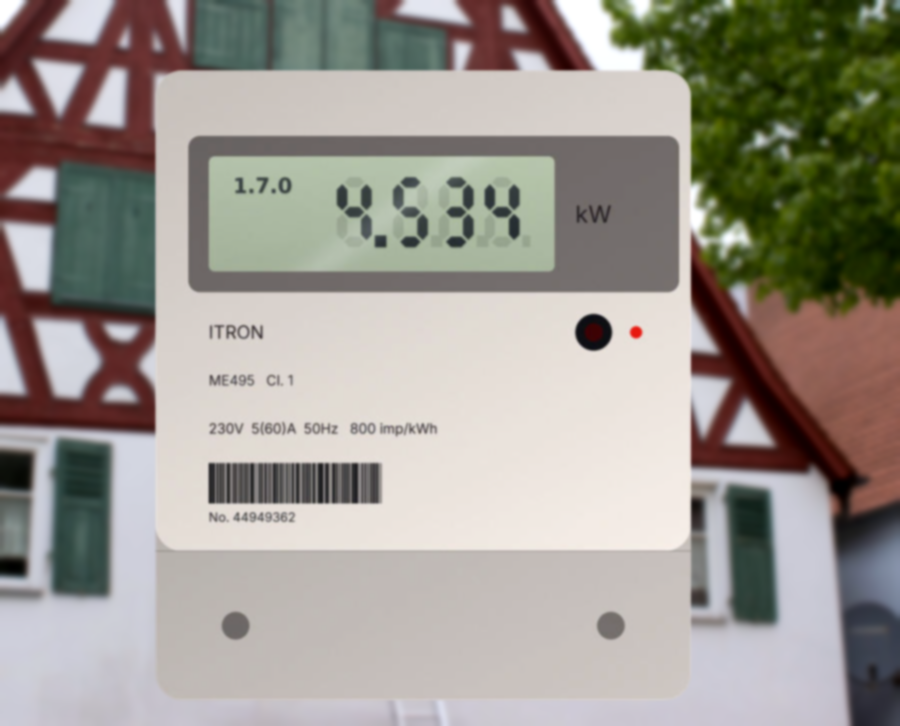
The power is 4.534 kW
